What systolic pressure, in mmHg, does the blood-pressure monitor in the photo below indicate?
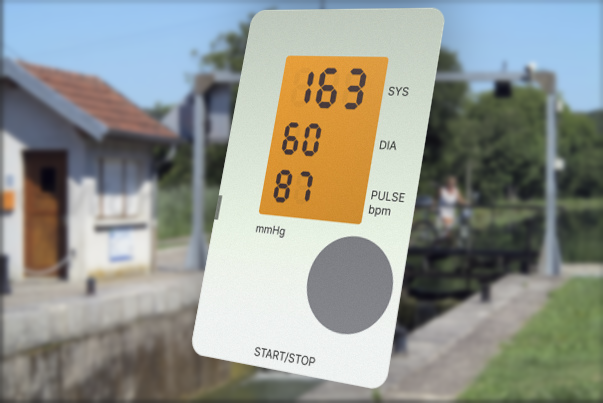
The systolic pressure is 163 mmHg
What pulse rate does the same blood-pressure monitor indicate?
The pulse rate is 87 bpm
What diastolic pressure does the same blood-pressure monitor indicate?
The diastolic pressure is 60 mmHg
